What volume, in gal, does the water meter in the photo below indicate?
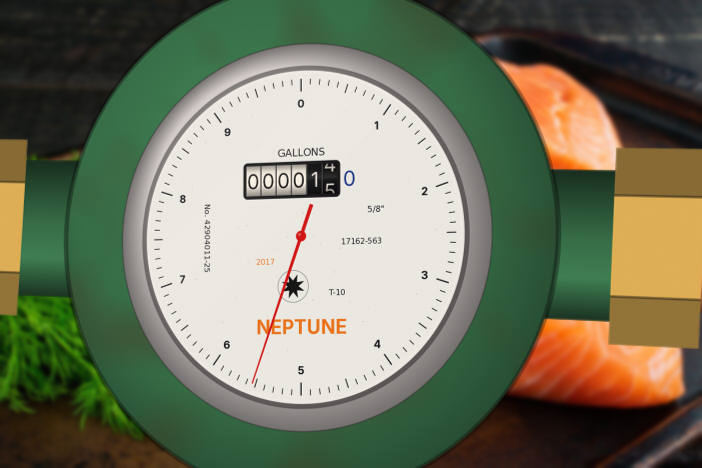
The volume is 145.5 gal
